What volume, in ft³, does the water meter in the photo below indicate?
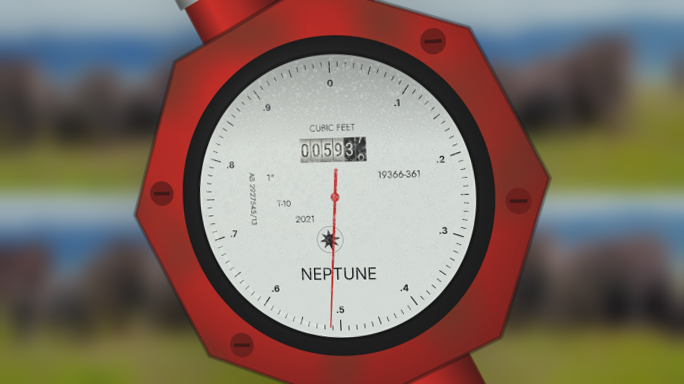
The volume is 5937.51 ft³
